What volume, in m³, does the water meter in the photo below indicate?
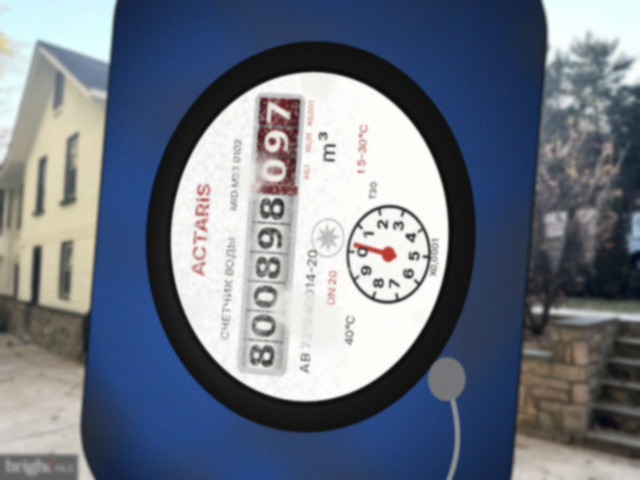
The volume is 800898.0970 m³
